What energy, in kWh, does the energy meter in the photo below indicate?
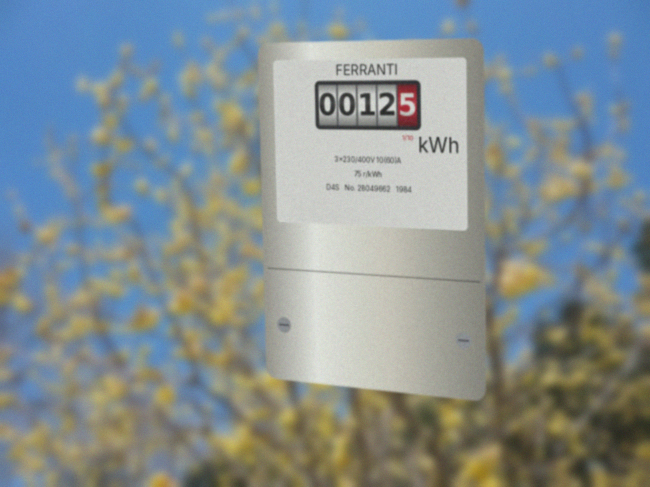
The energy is 12.5 kWh
